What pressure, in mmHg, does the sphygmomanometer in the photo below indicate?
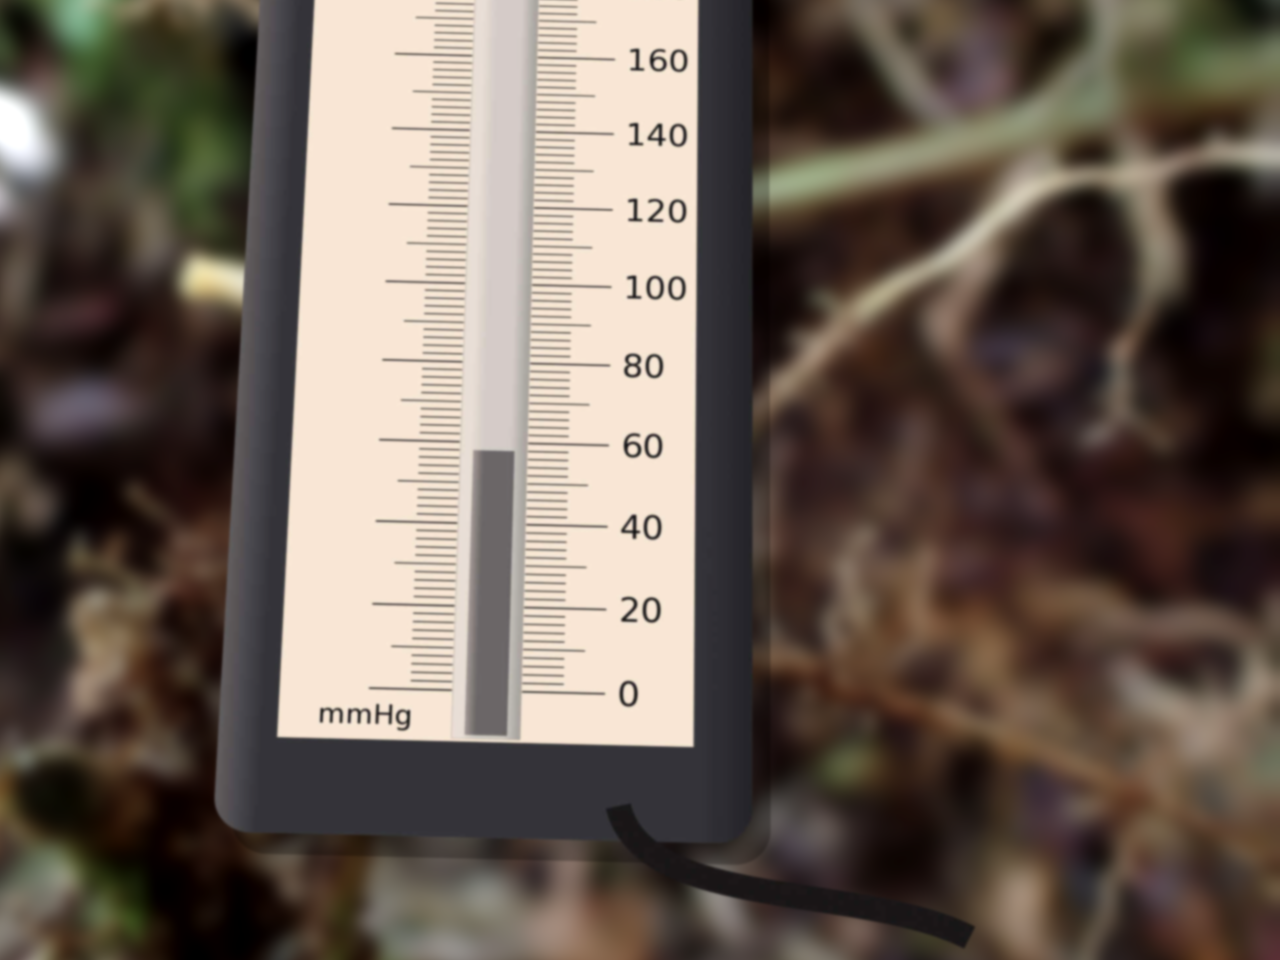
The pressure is 58 mmHg
